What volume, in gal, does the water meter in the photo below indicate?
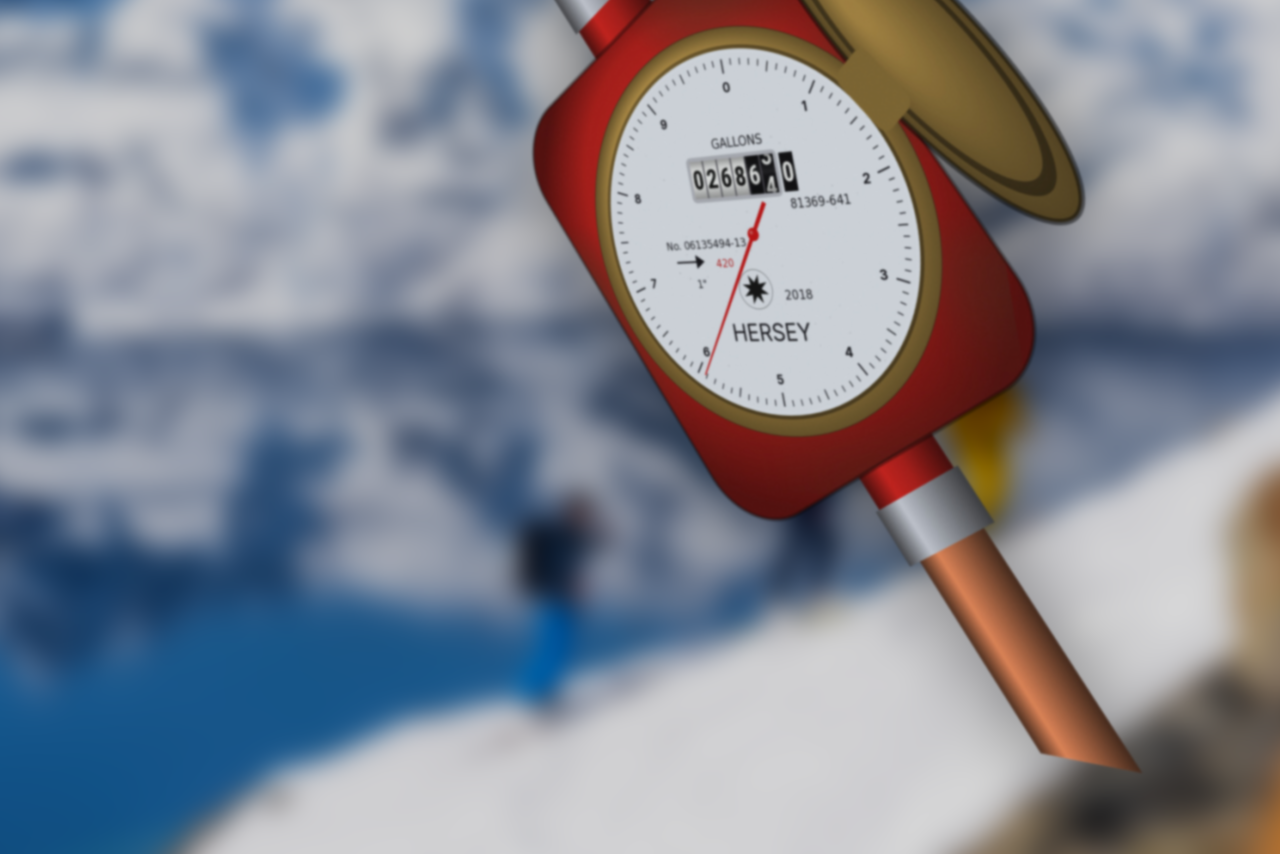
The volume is 268635.9 gal
